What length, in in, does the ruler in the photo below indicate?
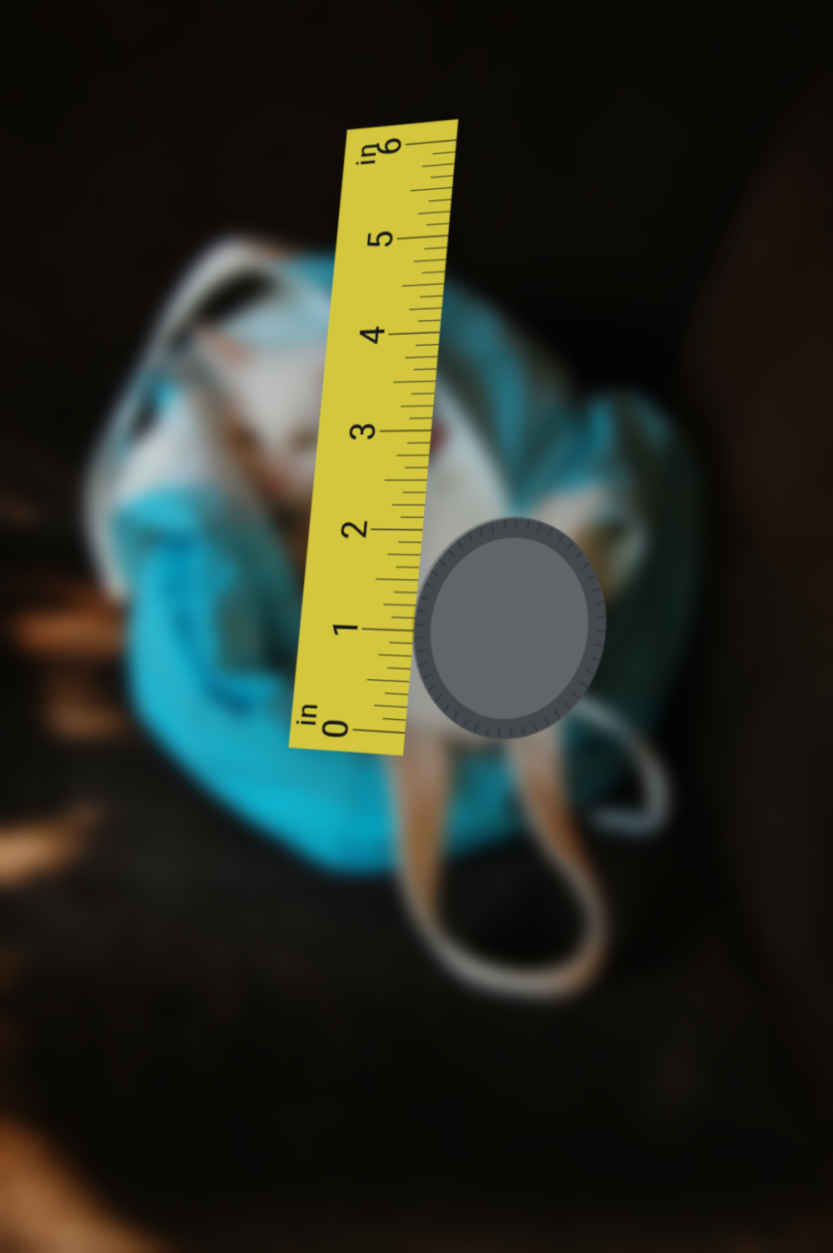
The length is 2.125 in
